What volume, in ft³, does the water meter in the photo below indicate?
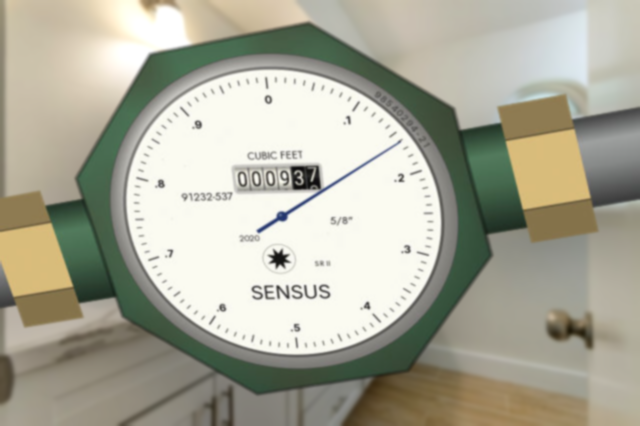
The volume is 937.16 ft³
